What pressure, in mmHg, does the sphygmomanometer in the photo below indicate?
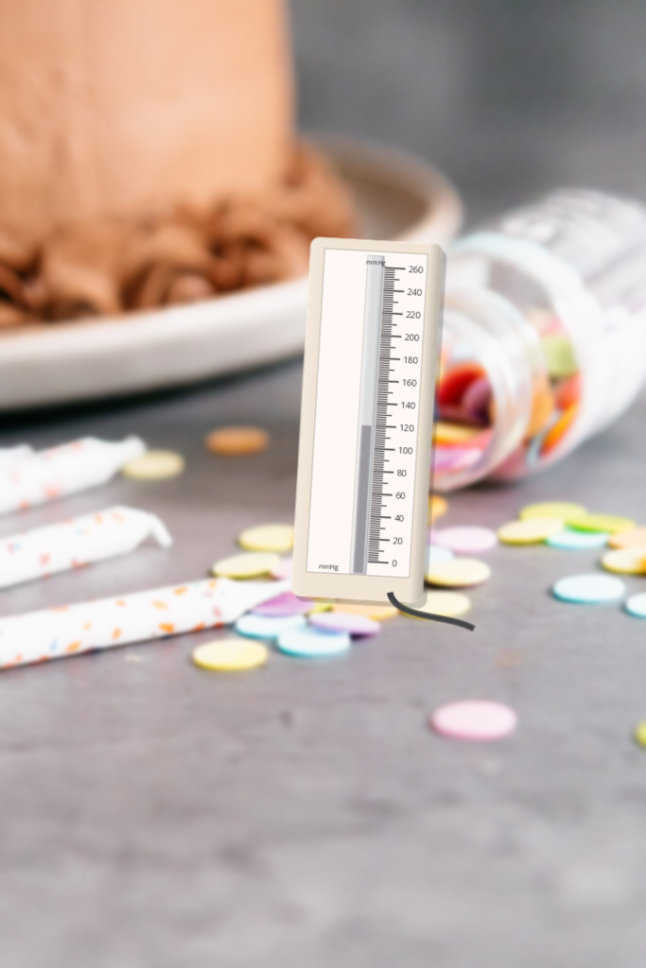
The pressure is 120 mmHg
